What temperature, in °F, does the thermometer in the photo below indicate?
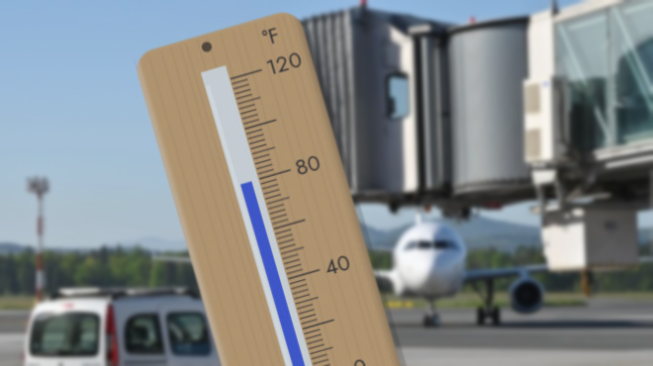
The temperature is 80 °F
